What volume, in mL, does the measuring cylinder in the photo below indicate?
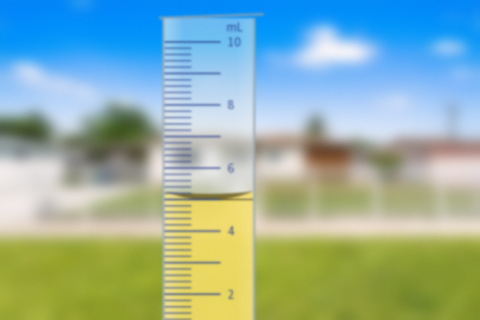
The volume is 5 mL
